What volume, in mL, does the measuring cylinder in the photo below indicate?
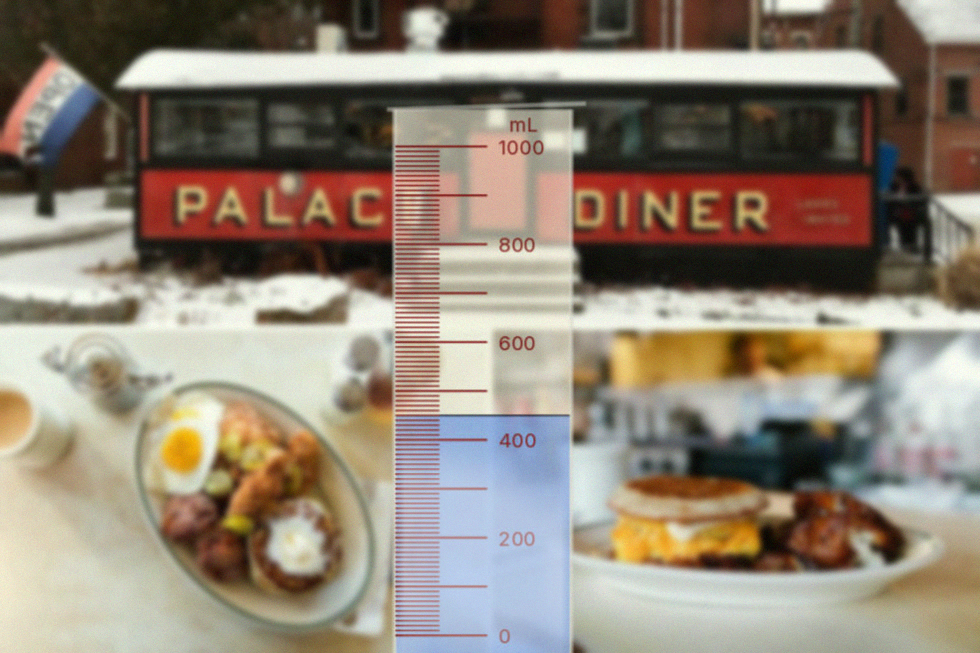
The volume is 450 mL
